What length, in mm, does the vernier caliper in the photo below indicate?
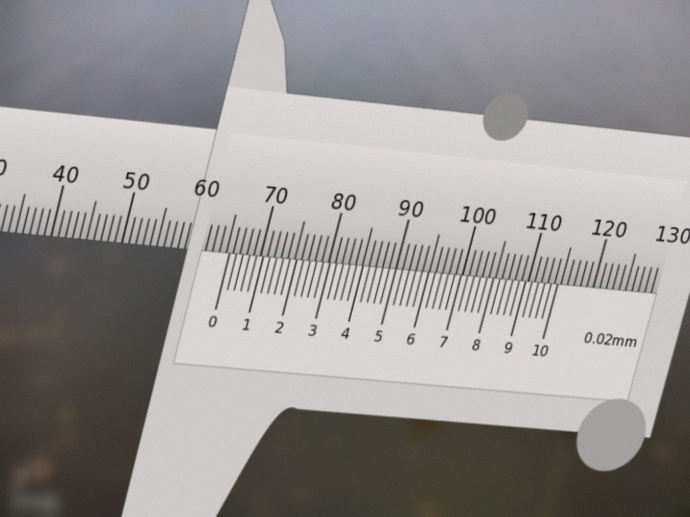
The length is 65.5 mm
